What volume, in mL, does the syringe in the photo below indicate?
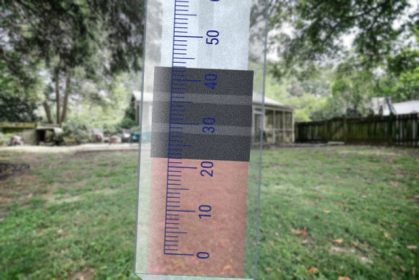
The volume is 22 mL
